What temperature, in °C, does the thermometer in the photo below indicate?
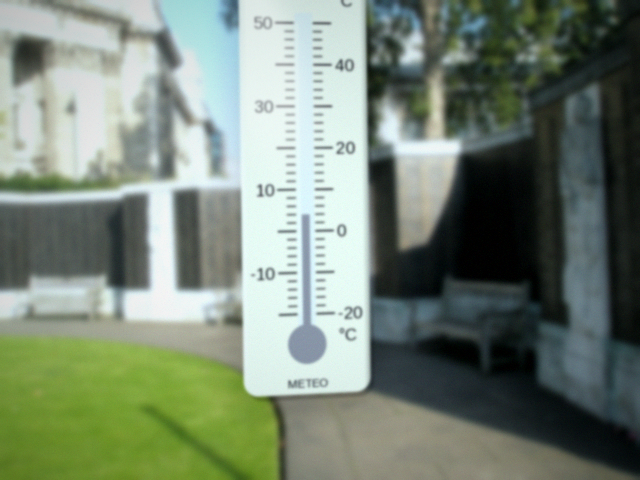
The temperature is 4 °C
